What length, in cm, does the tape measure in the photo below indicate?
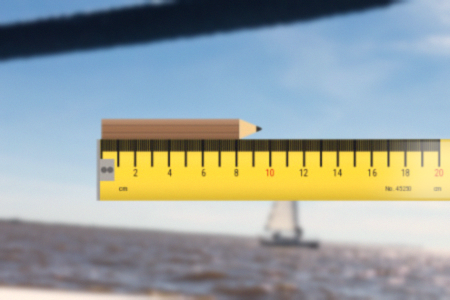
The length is 9.5 cm
